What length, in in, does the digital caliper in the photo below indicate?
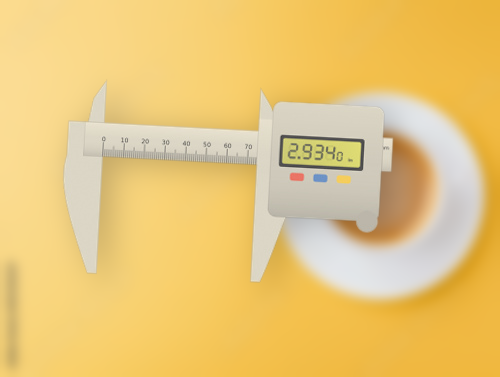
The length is 2.9340 in
